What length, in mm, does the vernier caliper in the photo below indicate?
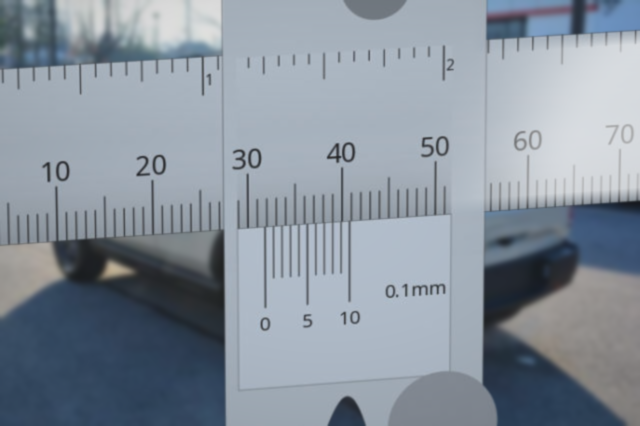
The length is 31.8 mm
